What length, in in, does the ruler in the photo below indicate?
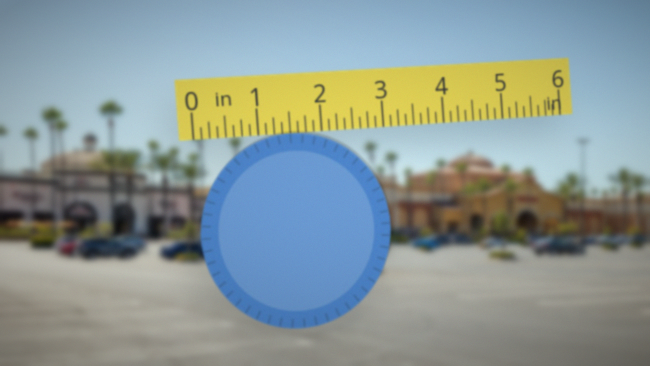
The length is 3 in
